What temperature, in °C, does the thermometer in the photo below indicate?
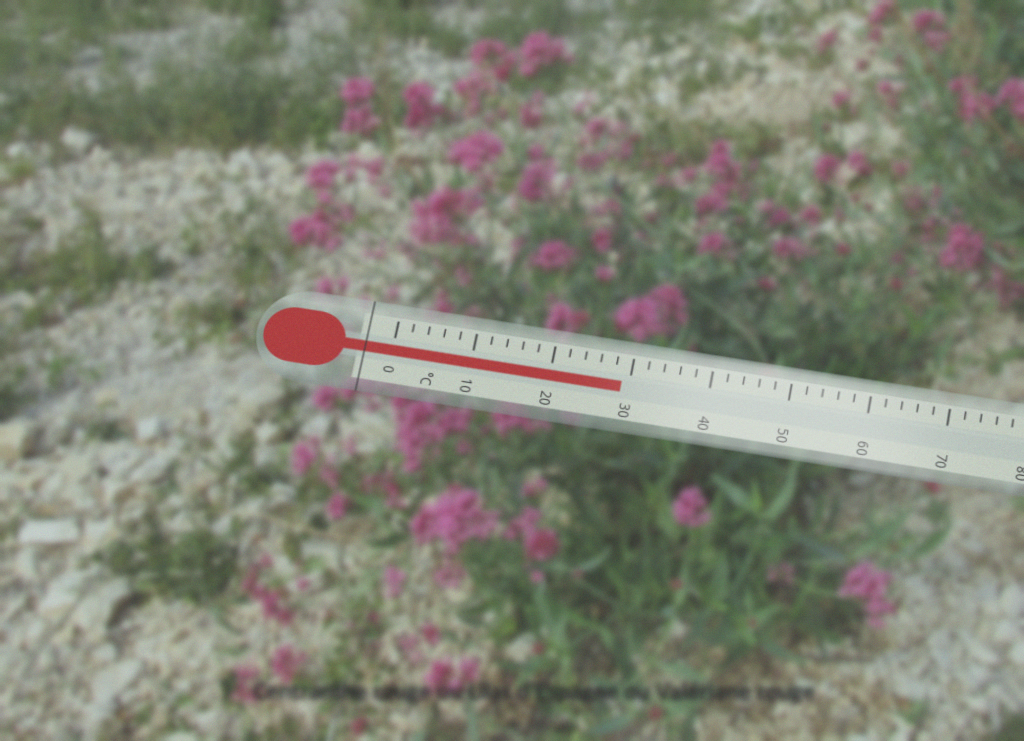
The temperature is 29 °C
